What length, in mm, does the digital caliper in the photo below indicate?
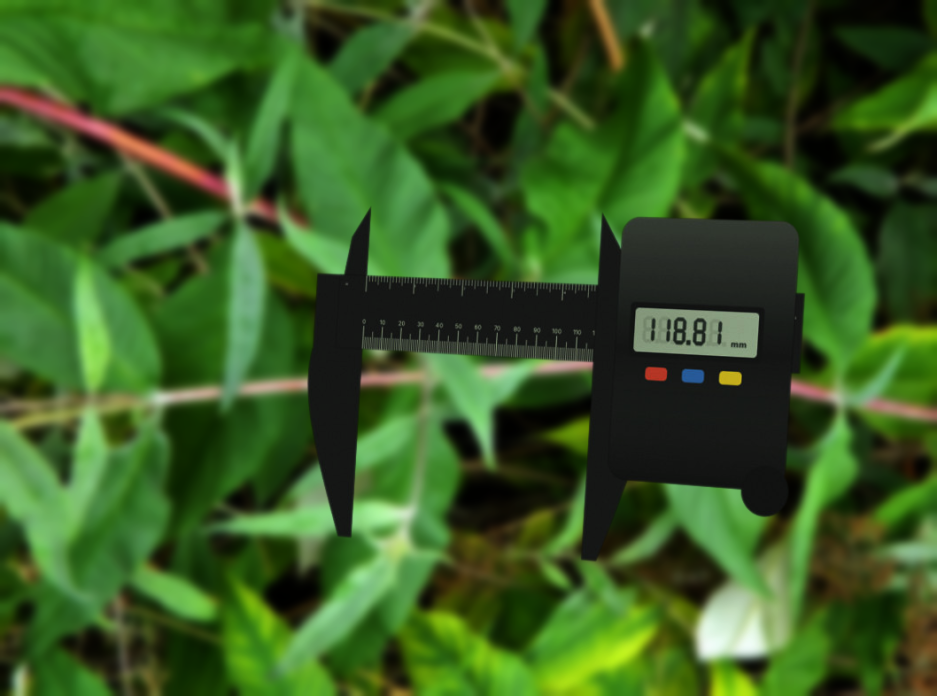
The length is 118.81 mm
